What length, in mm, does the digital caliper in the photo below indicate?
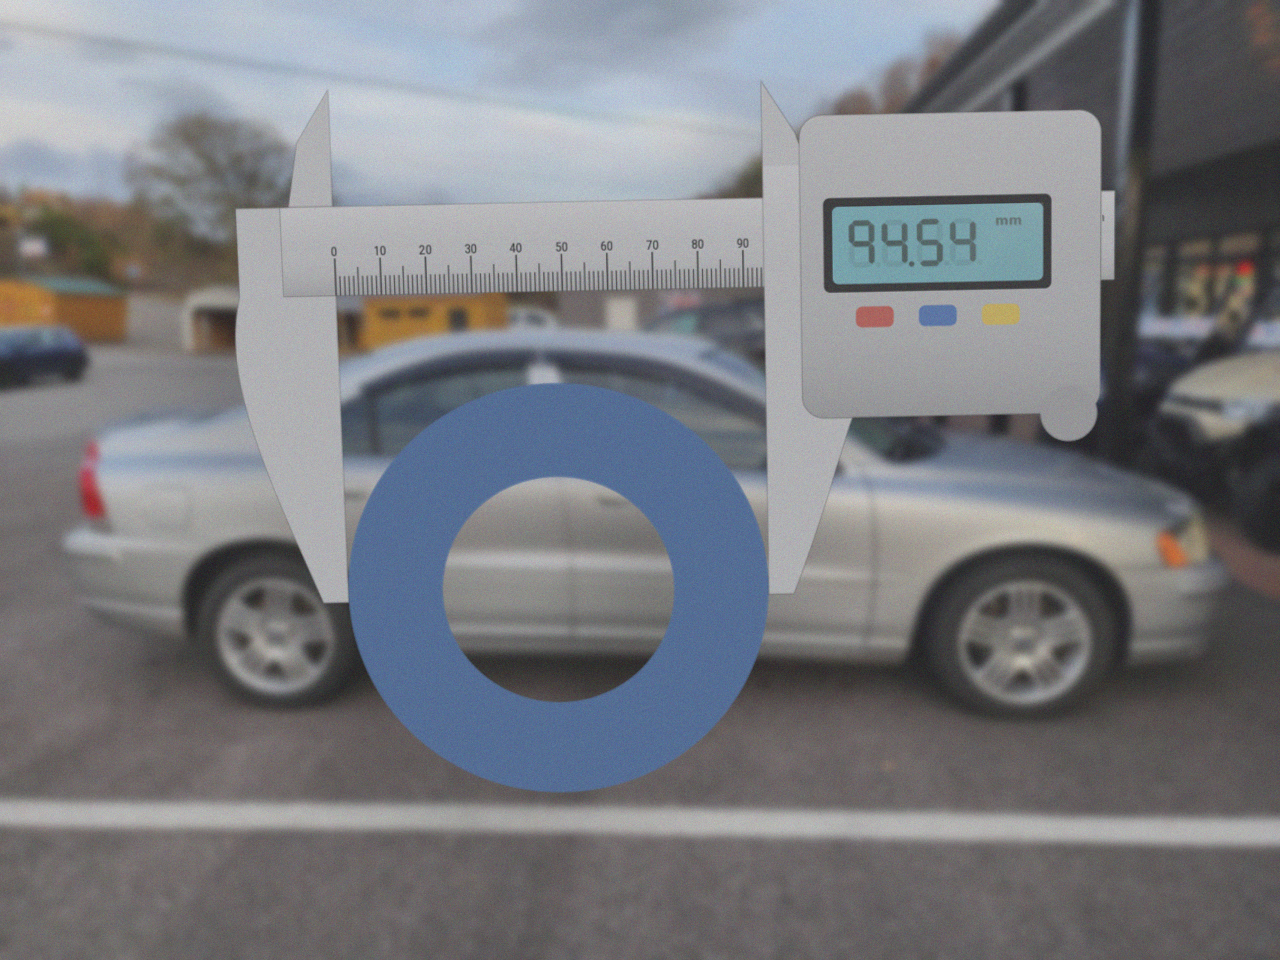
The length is 94.54 mm
